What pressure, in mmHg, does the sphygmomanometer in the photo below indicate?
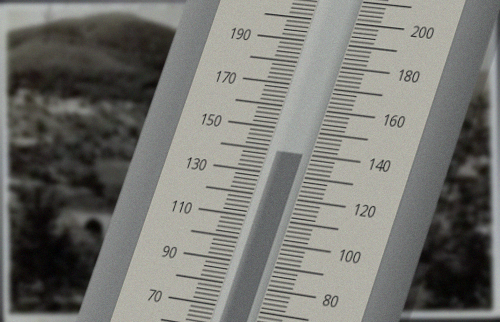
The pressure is 140 mmHg
